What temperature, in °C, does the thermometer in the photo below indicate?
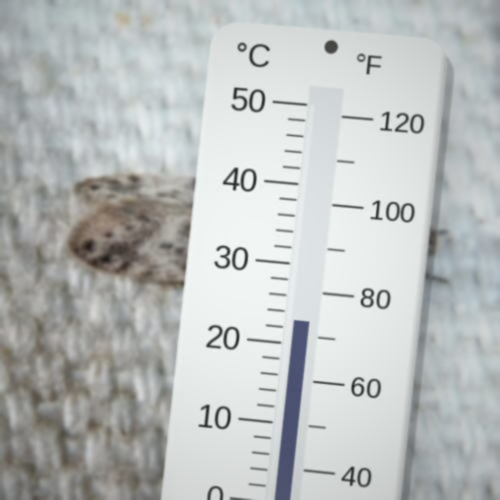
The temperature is 23 °C
